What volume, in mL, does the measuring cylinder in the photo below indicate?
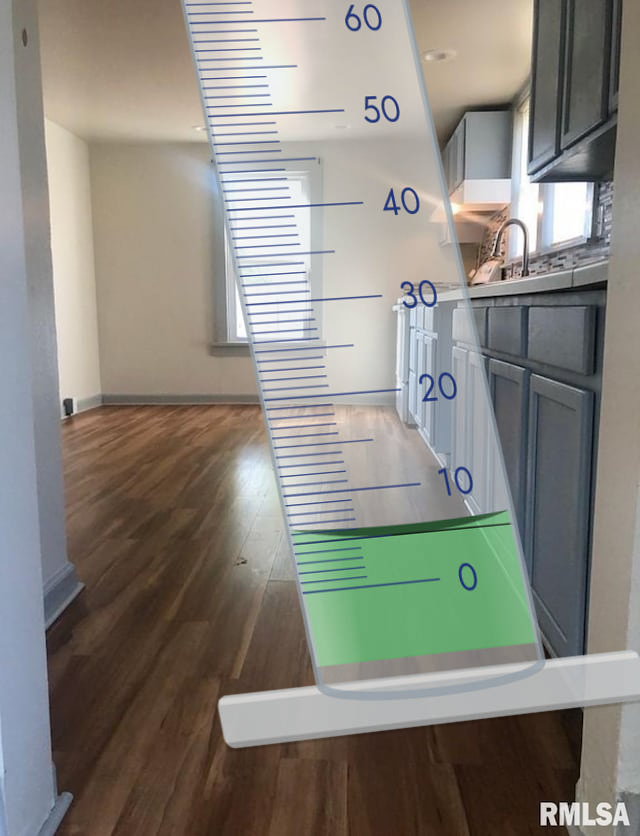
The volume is 5 mL
